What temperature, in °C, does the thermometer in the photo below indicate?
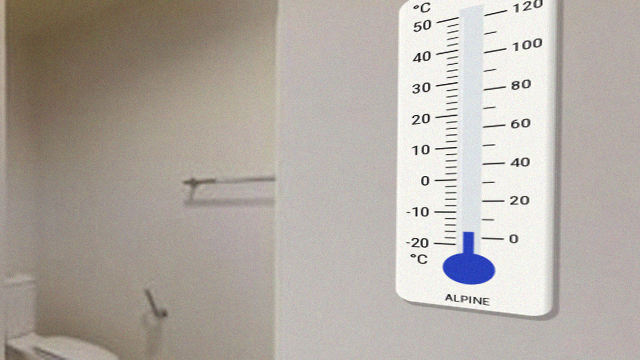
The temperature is -16 °C
